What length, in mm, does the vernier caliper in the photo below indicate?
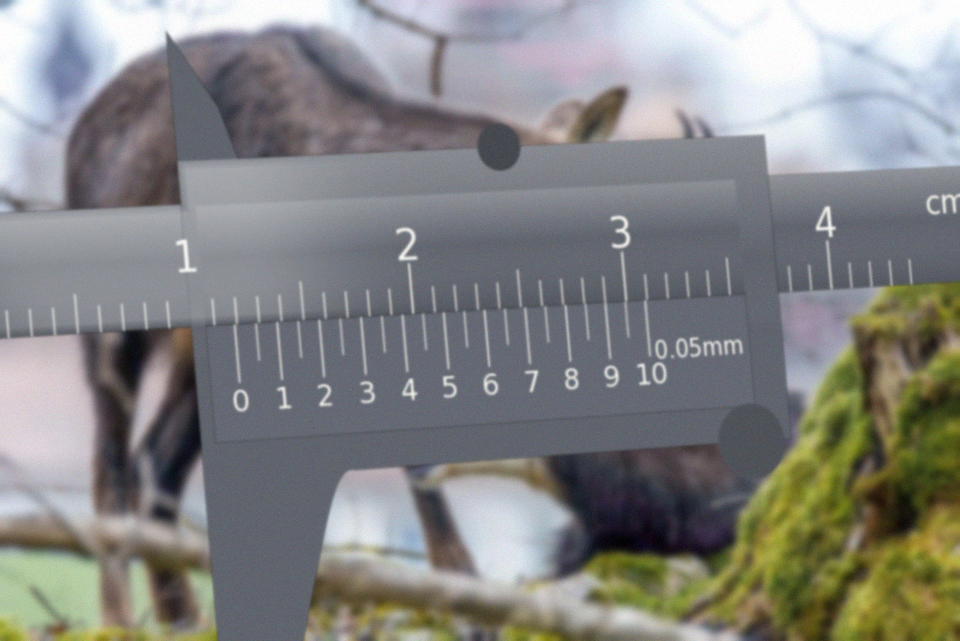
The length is 11.9 mm
